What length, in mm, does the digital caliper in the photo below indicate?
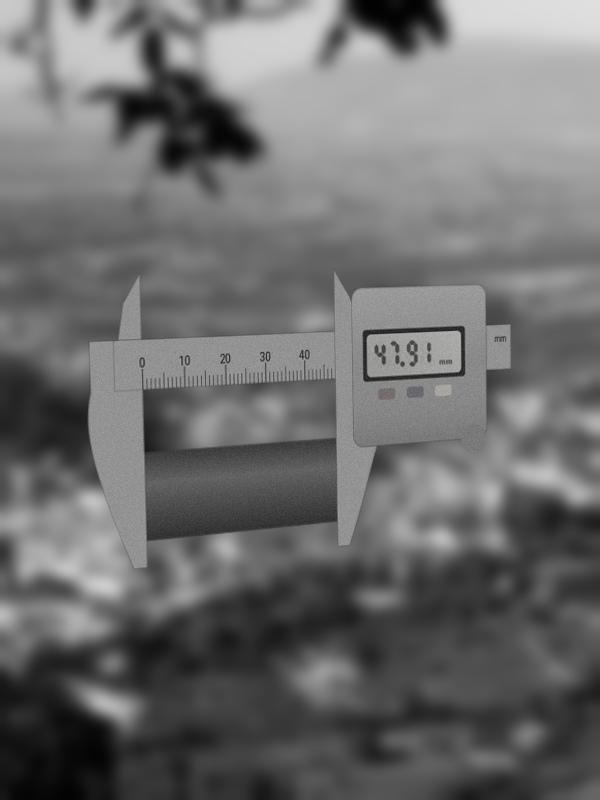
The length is 47.91 mm
